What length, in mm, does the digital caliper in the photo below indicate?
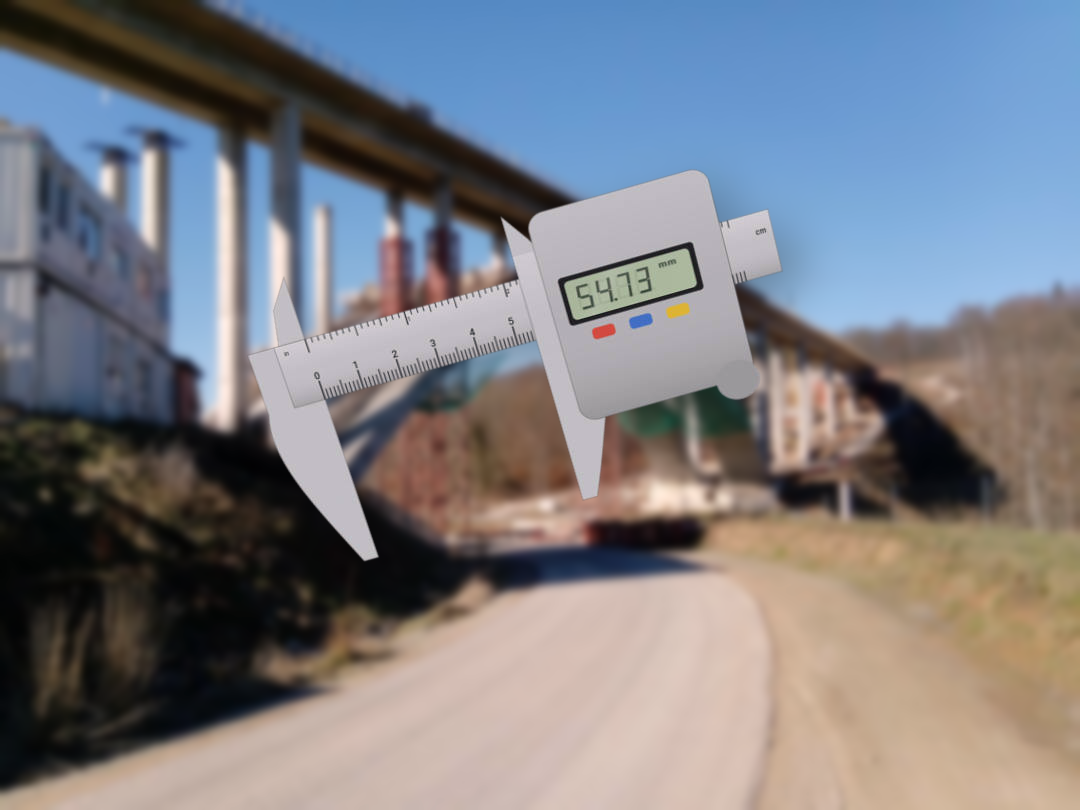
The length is 54.73 mm
